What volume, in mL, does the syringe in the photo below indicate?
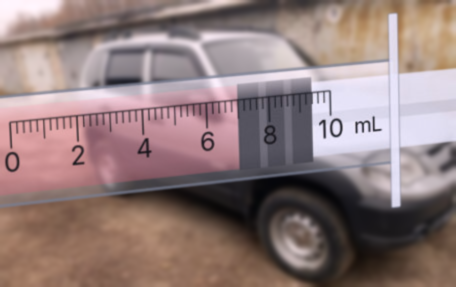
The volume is 7 mL
